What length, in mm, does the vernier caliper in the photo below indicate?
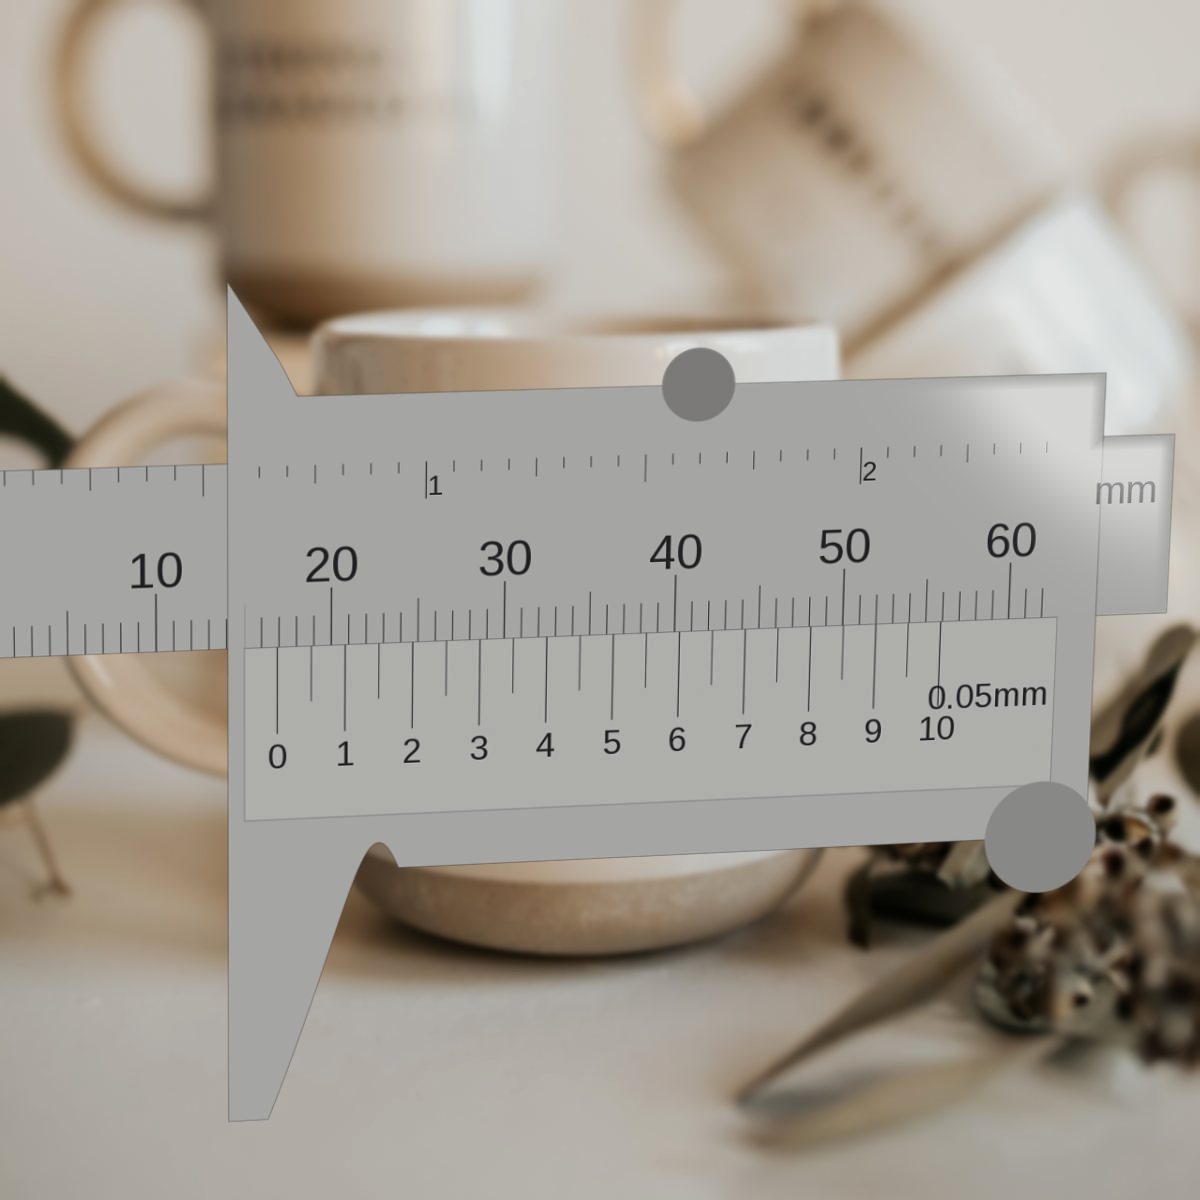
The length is 16.9 mm
